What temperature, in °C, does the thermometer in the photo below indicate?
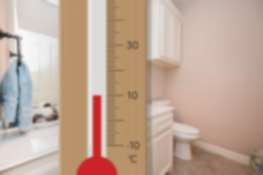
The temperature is 10 °C
